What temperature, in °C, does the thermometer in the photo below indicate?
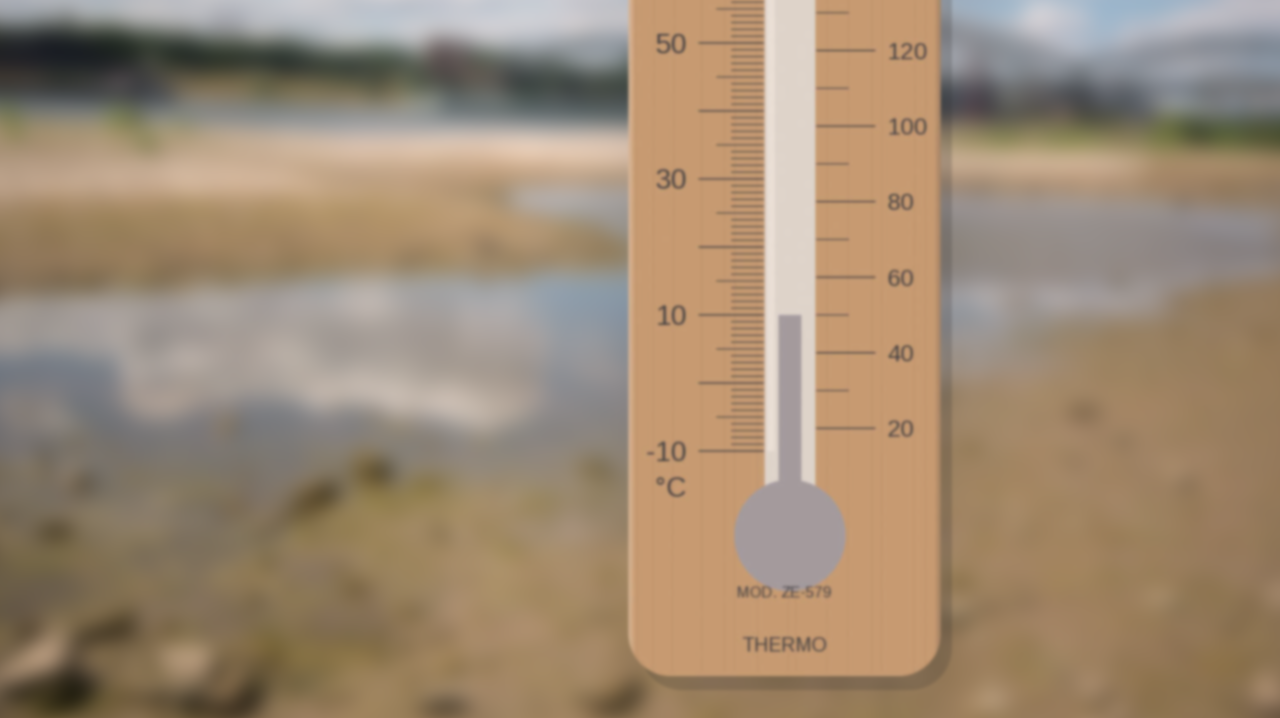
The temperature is 10 °C
